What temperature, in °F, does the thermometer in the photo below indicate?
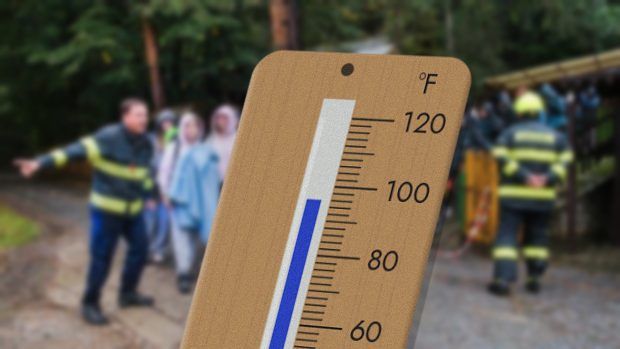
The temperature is 96 °F
